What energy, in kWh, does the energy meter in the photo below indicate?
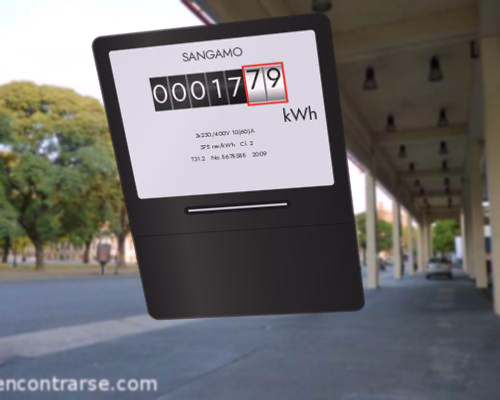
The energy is 17.79 kWh
